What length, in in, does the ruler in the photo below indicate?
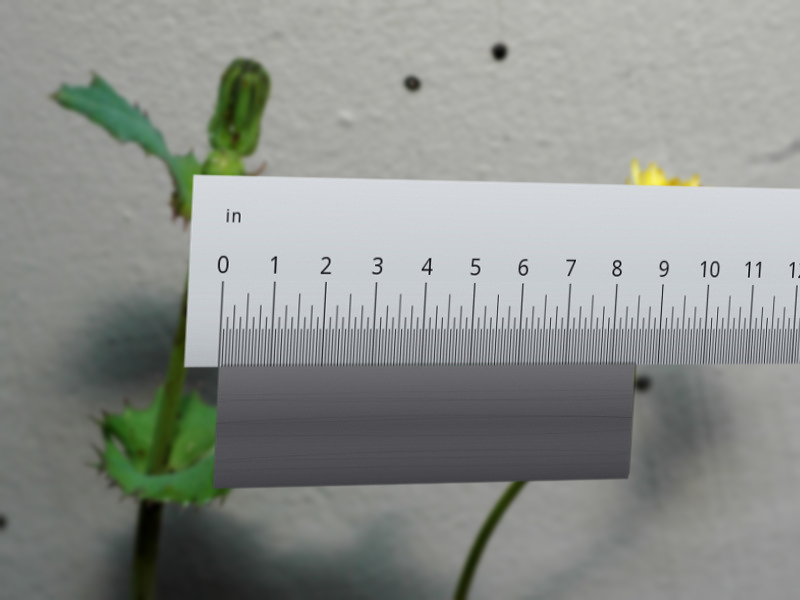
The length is 8.5 in
